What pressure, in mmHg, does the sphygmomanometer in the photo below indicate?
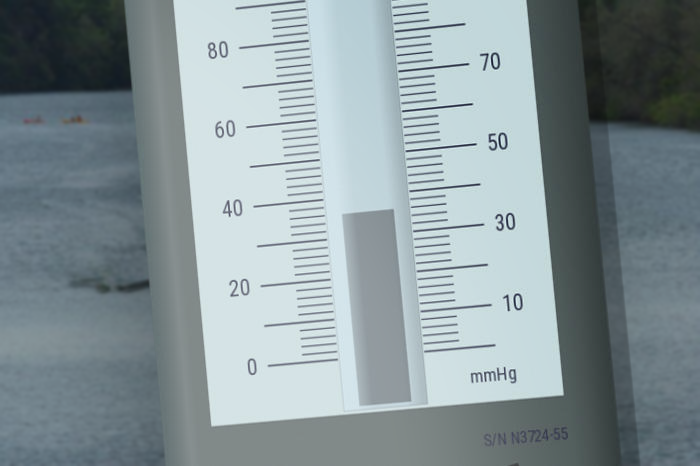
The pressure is 36 mmHg
